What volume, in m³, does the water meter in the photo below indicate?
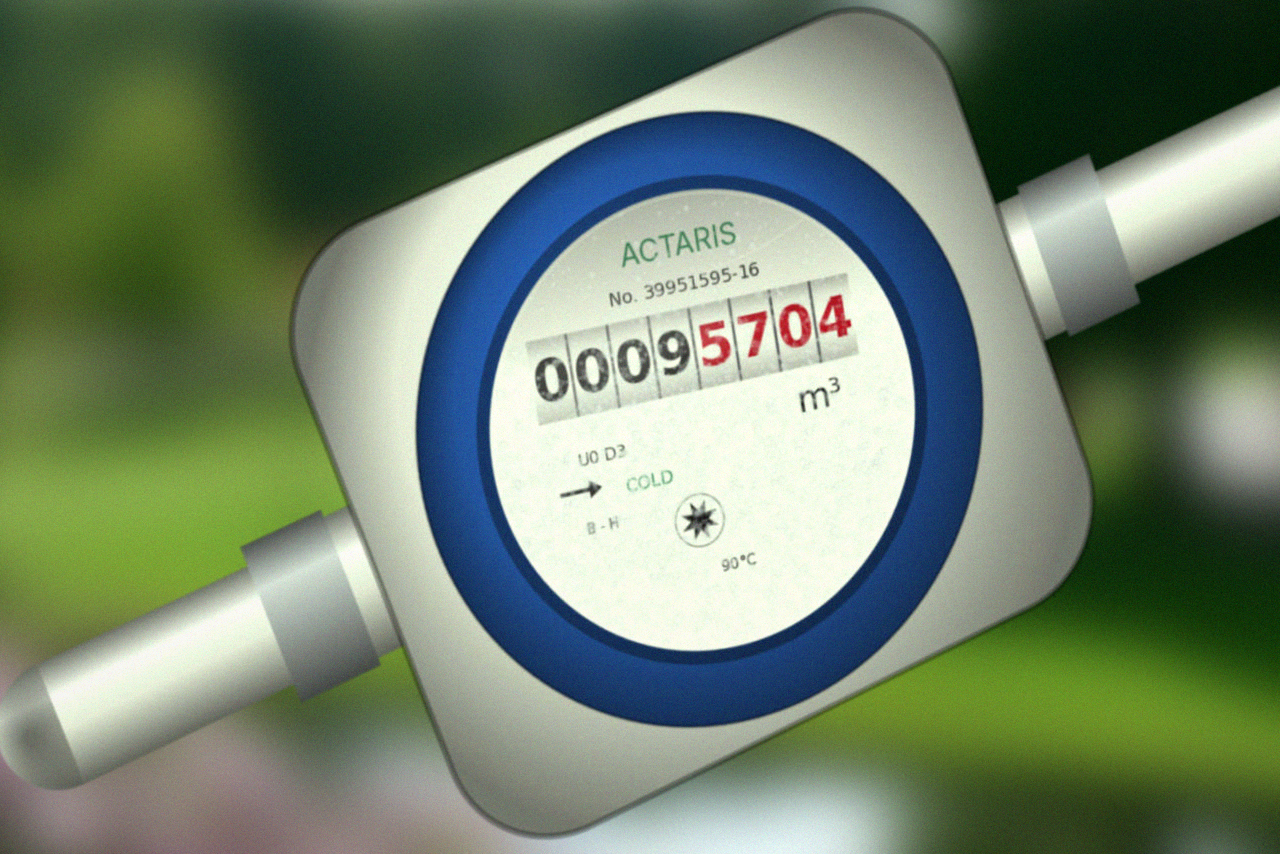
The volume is 9.5704 m³
